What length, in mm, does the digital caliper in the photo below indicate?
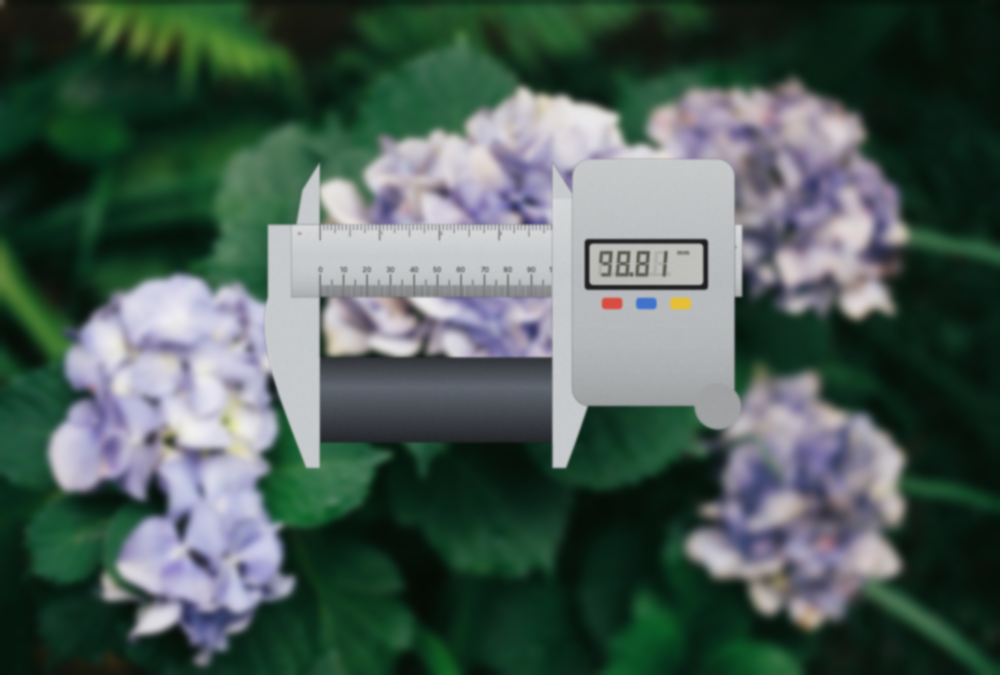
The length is 98.81 mm
